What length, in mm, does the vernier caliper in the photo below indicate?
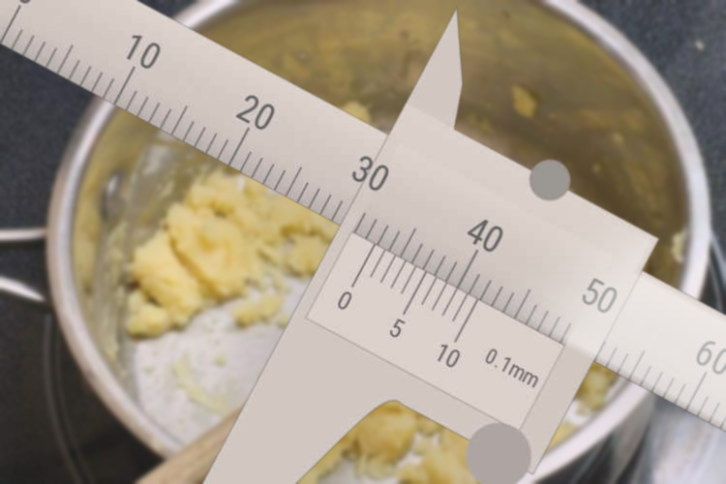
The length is 32.8 mm
